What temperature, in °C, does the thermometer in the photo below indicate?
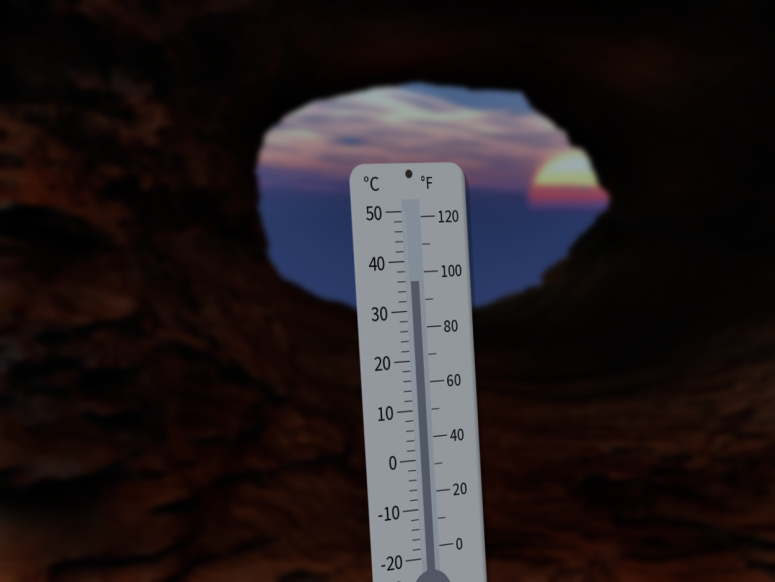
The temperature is 36 °C
